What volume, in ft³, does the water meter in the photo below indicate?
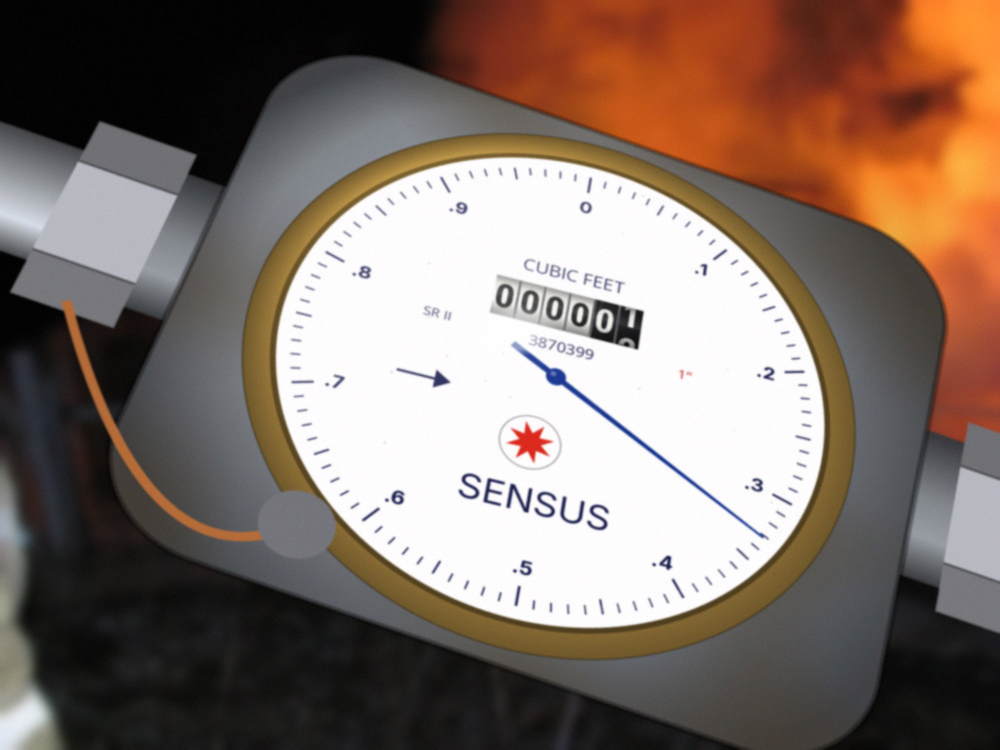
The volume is 1.33 ft³
